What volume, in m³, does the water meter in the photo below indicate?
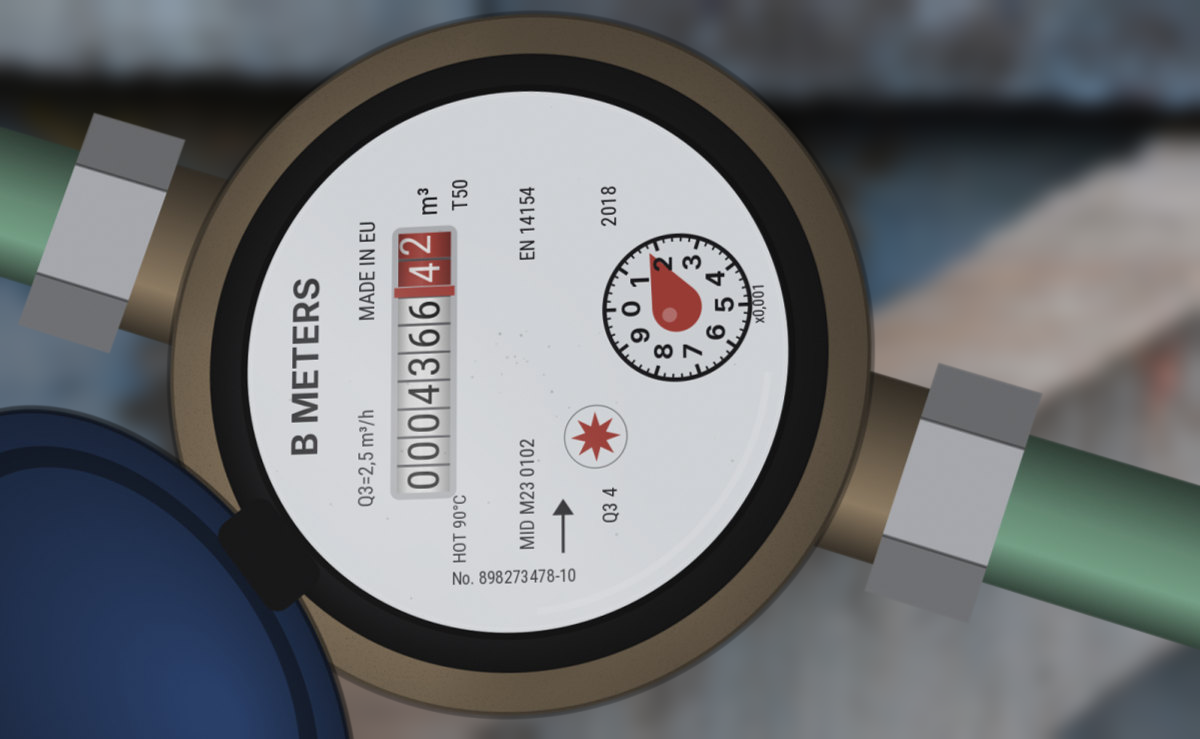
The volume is 4366.421 m³
